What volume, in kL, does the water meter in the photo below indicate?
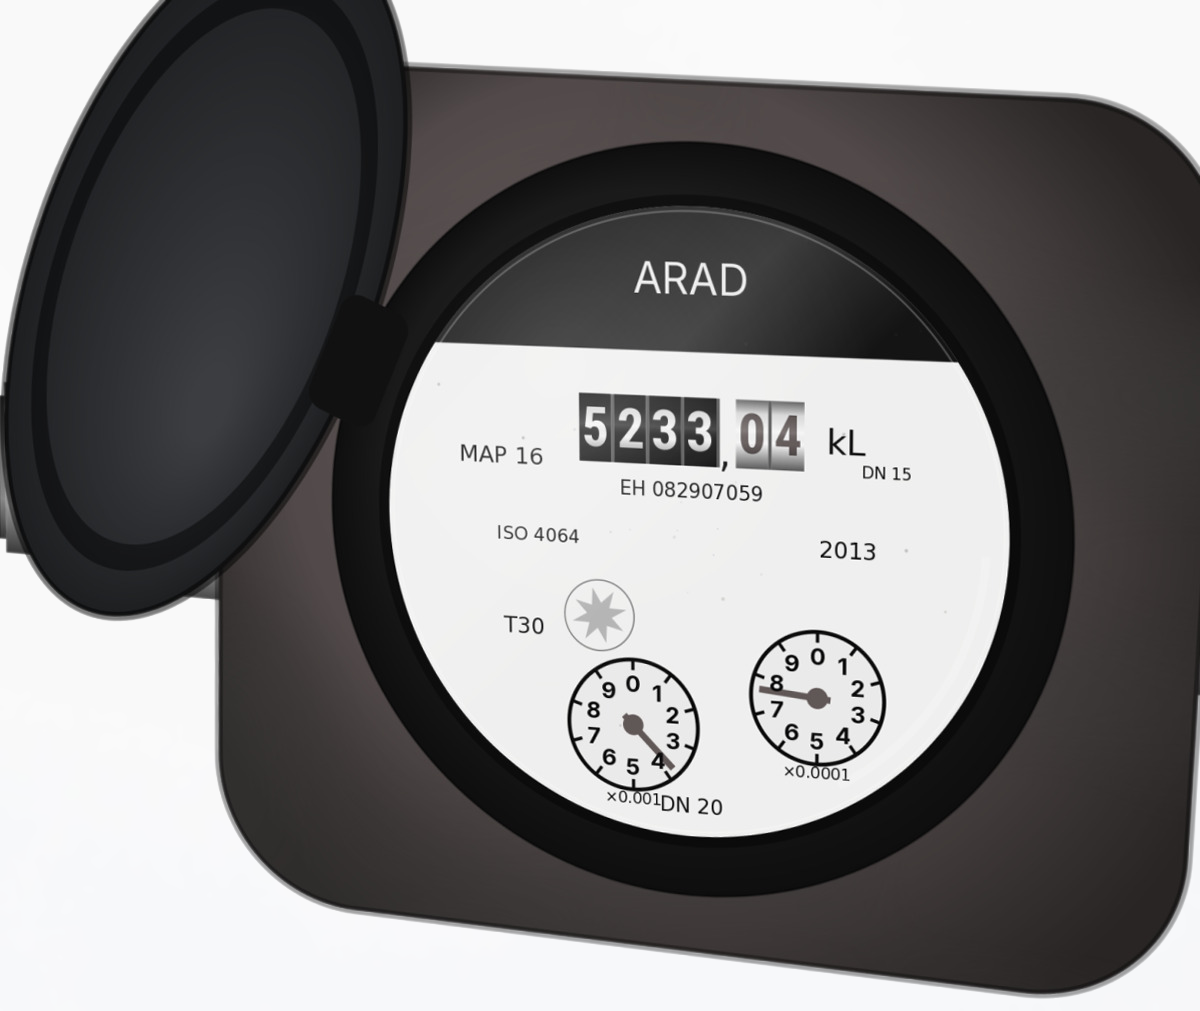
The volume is 5233.0437 kL
